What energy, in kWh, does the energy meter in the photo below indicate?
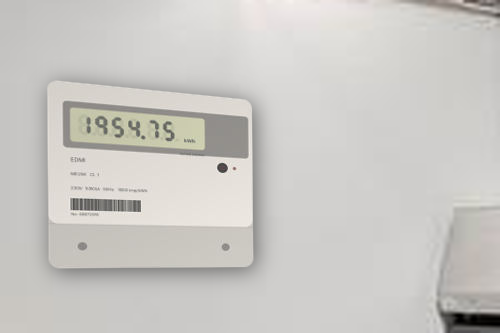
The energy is 1954.75 kWh
